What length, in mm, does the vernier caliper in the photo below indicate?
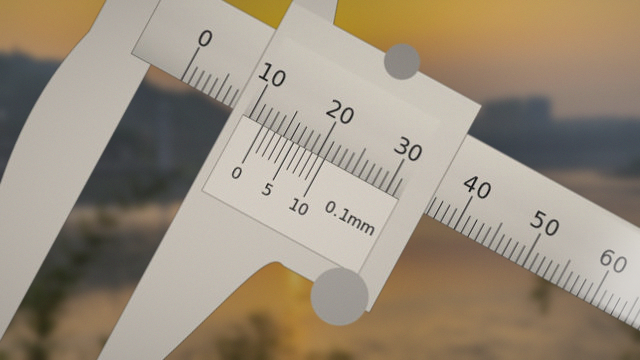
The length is 12.0 mm
